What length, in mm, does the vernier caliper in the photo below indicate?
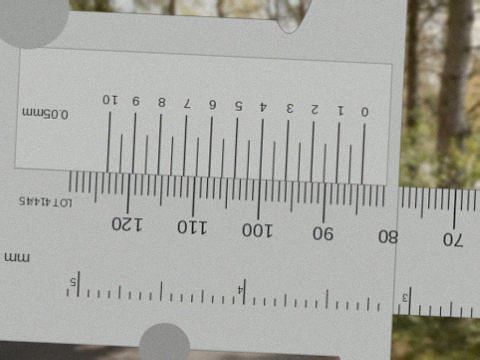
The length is 84.4 mm
